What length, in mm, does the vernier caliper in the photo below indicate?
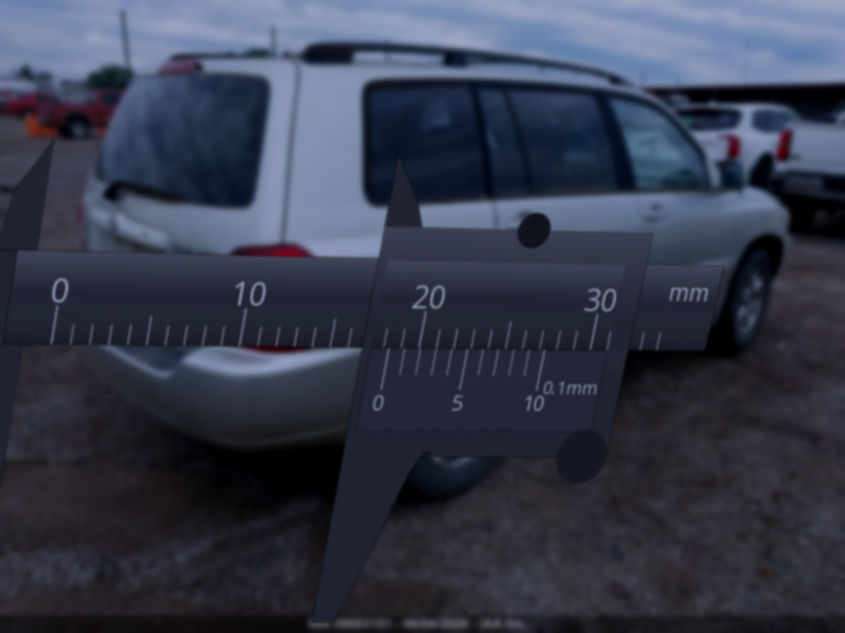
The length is 18.3 mm
